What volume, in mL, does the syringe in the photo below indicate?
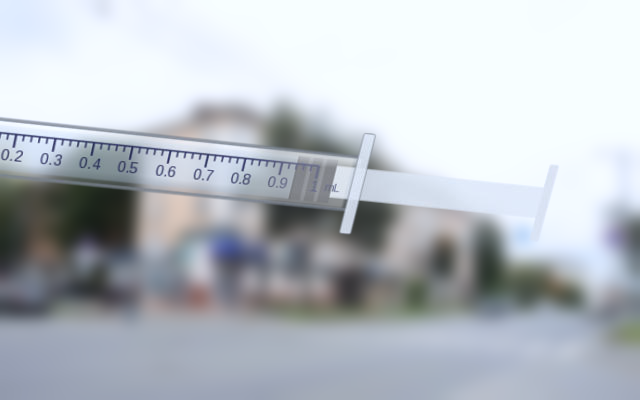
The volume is 0.94 mL
